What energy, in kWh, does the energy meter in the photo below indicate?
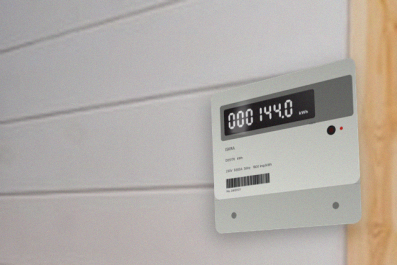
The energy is 144.0 kWh
